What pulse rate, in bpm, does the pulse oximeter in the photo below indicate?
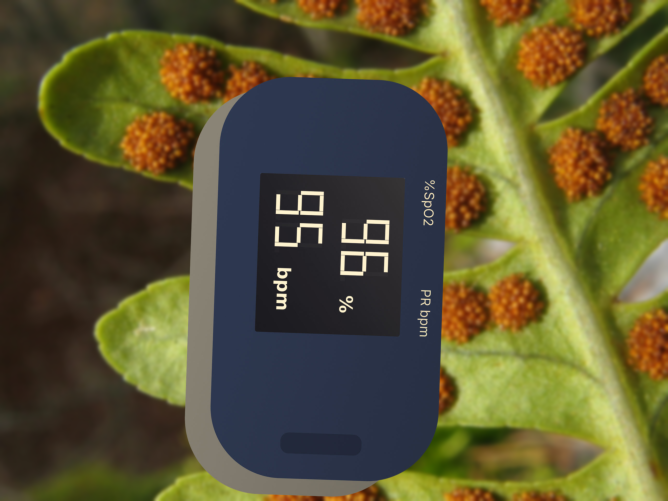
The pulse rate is 95 bpm
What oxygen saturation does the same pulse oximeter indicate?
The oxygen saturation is 96 %
